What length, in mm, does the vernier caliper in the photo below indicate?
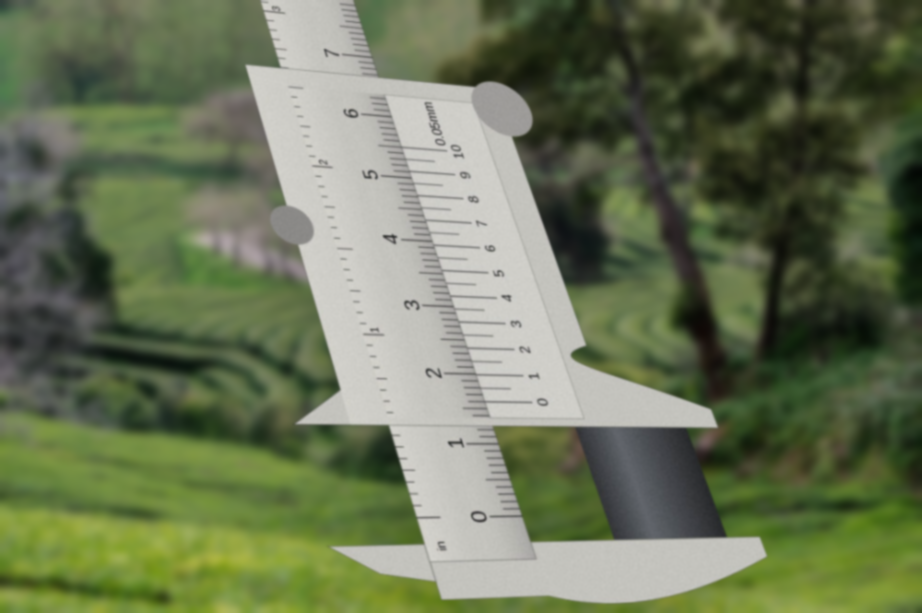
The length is 16.0 mm
